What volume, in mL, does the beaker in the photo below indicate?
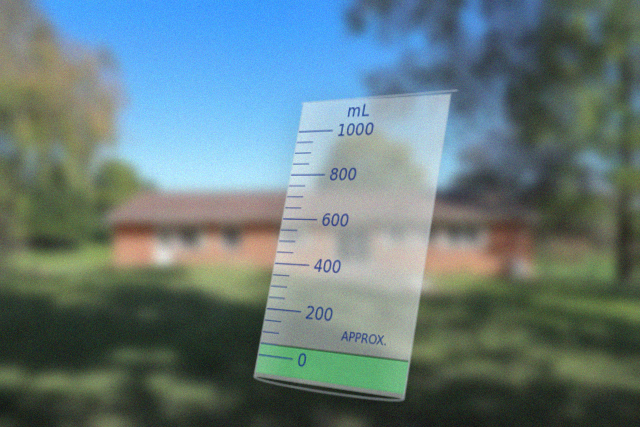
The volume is 50 mL
